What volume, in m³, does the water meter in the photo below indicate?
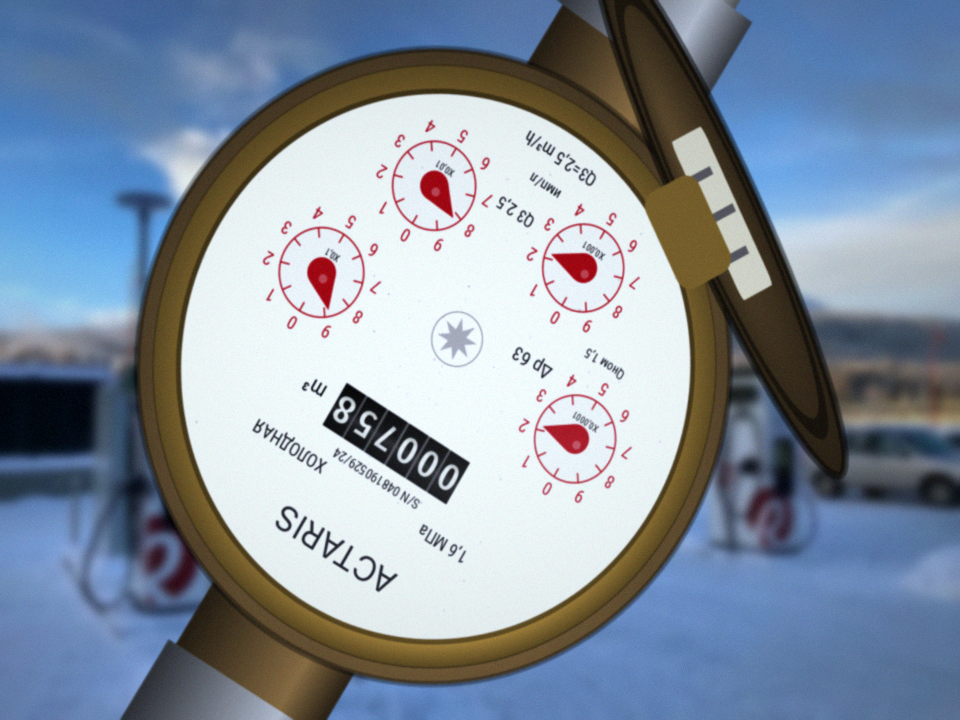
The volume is 758.8822 m³
